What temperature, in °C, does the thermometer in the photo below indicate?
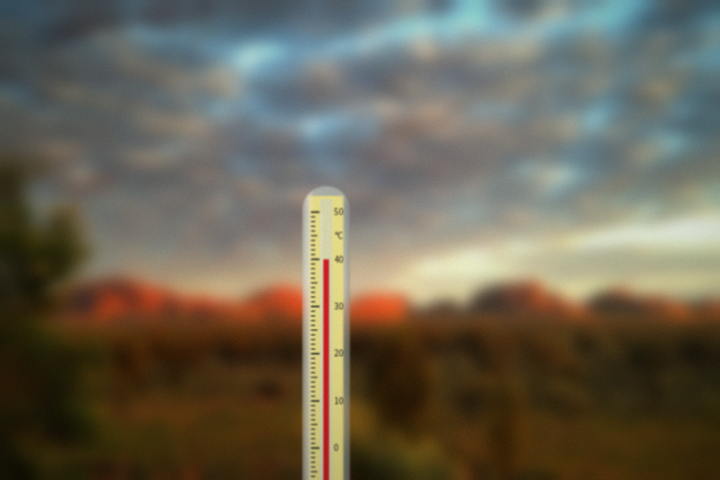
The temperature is 40 °C
